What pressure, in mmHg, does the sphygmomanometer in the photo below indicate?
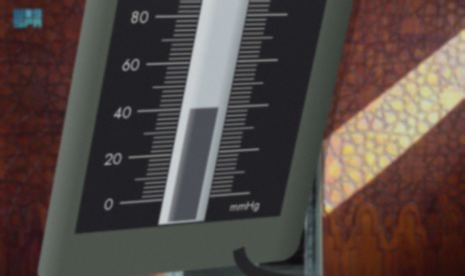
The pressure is 40 mmHg
